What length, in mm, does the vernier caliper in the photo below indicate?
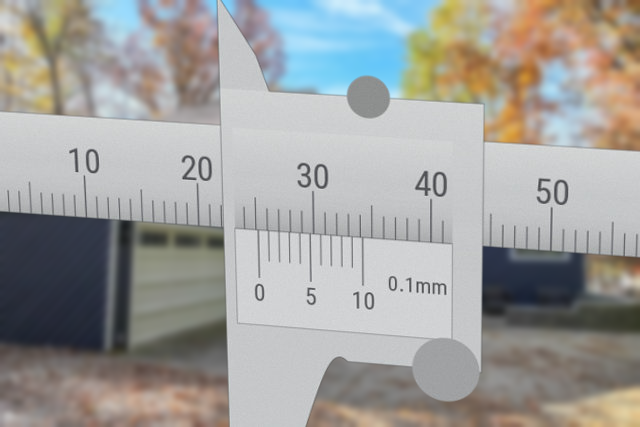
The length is 25.2 mm
